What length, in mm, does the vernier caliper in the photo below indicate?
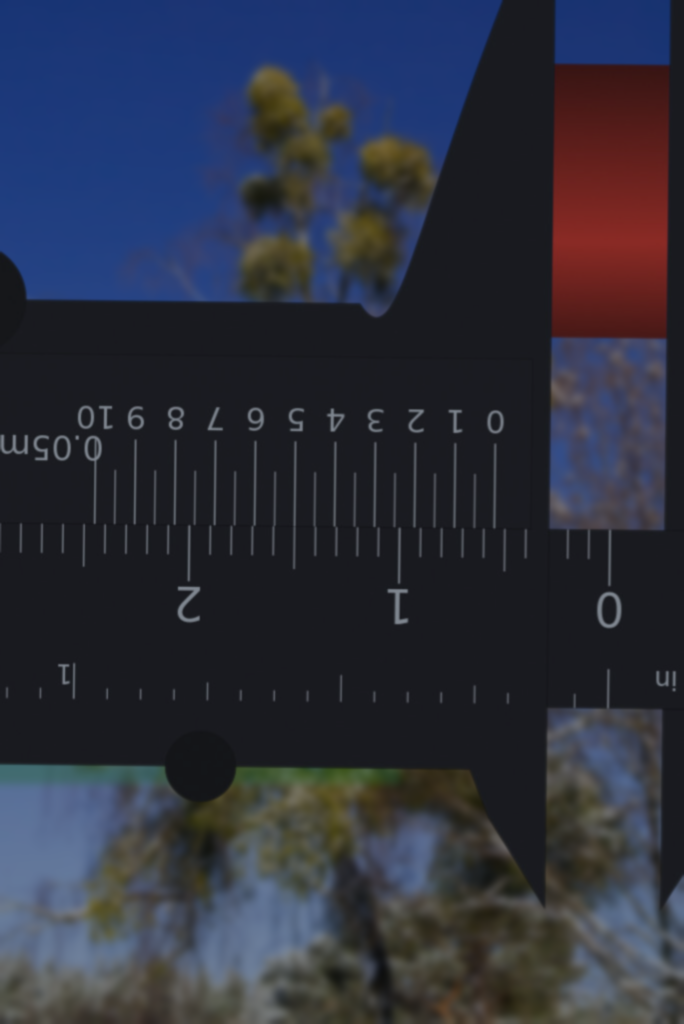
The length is 5.5 mm
